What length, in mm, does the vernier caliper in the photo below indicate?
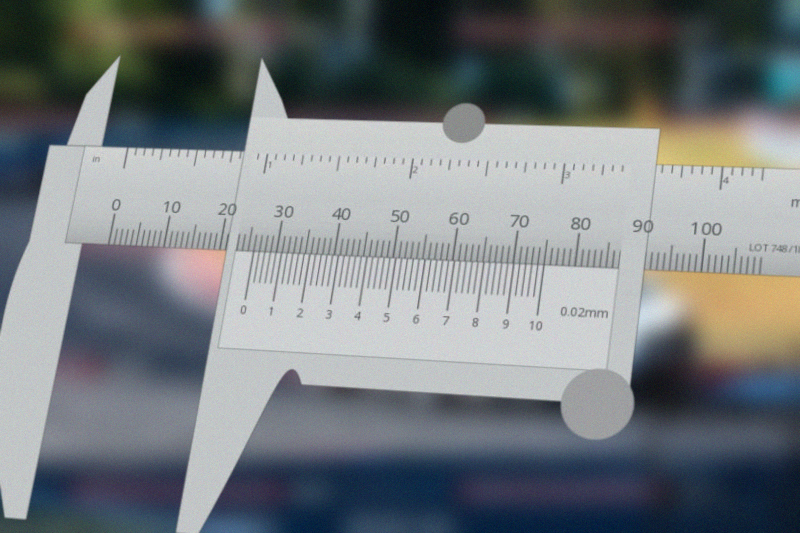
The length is 26.0 mm
